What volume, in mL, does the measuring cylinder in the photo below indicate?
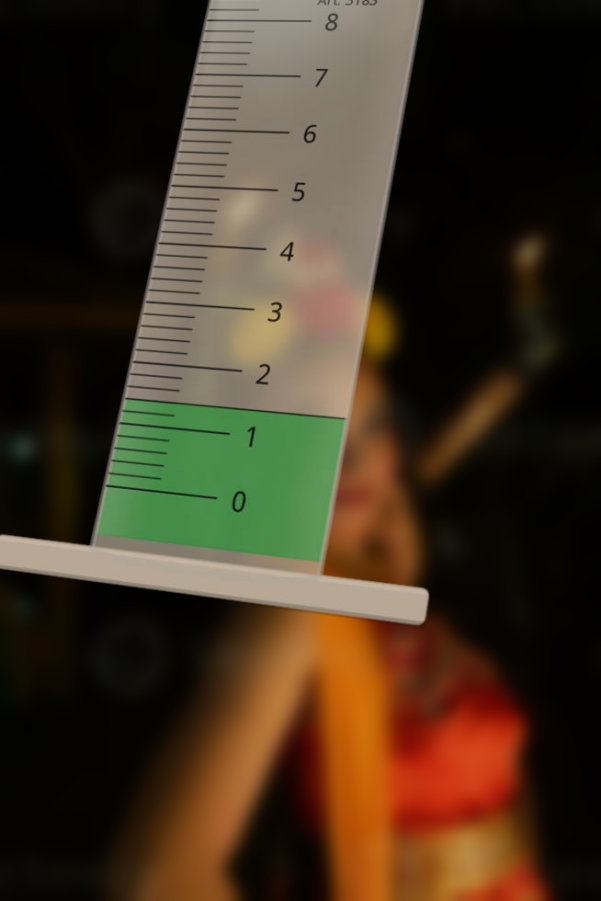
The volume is 1.4 mL
